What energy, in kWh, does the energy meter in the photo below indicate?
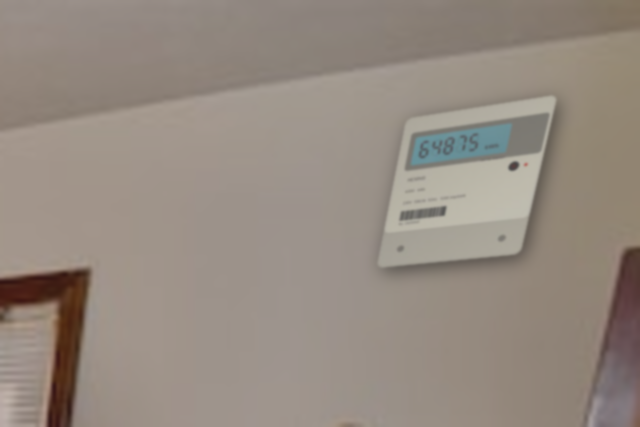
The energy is 64875 kWh
